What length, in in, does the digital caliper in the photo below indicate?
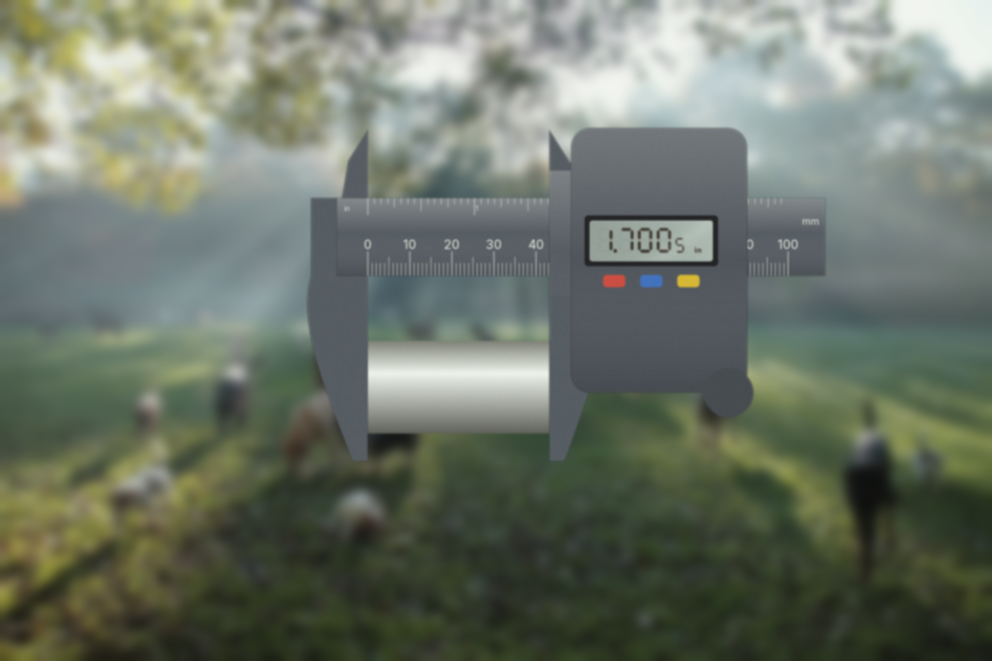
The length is 1.7005 in
